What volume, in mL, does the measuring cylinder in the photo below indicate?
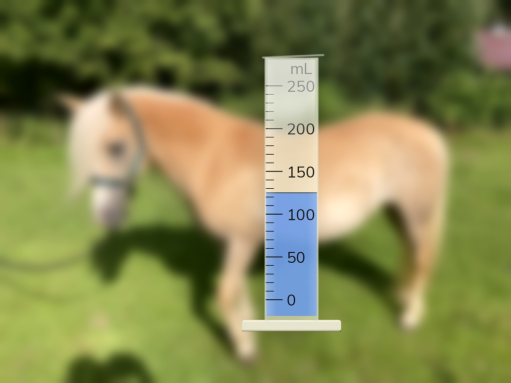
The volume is 125 mL
